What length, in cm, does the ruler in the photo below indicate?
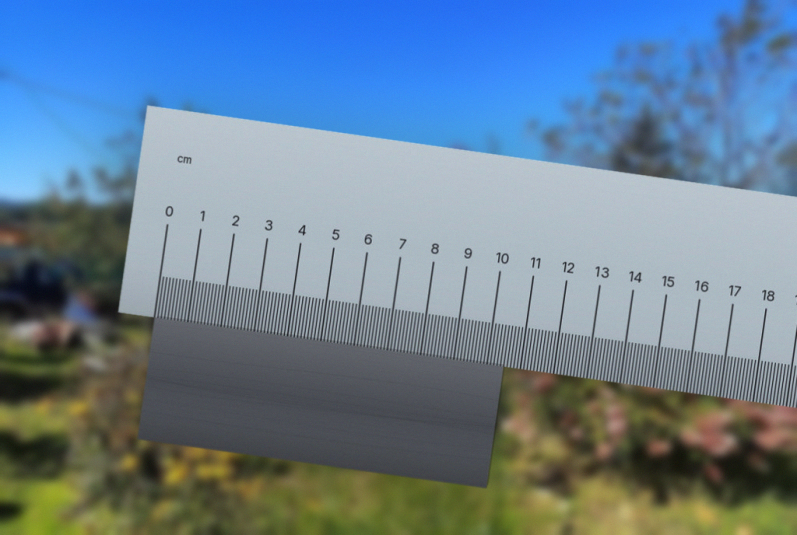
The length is 10.5 cm
